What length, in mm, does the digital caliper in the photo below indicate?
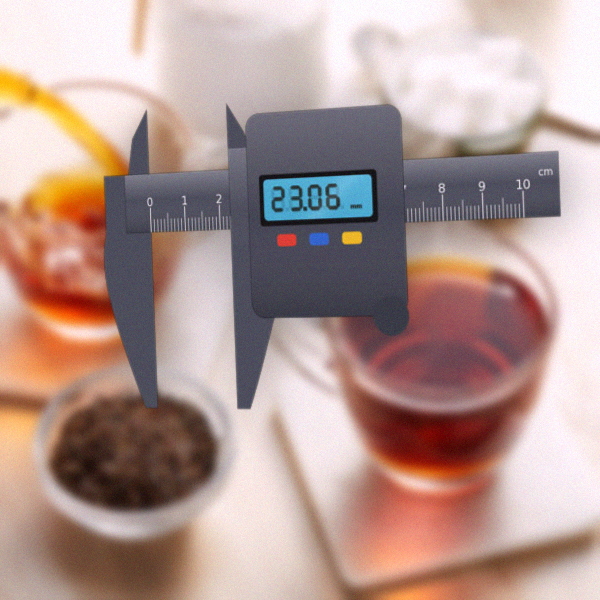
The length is 23.06 mm
